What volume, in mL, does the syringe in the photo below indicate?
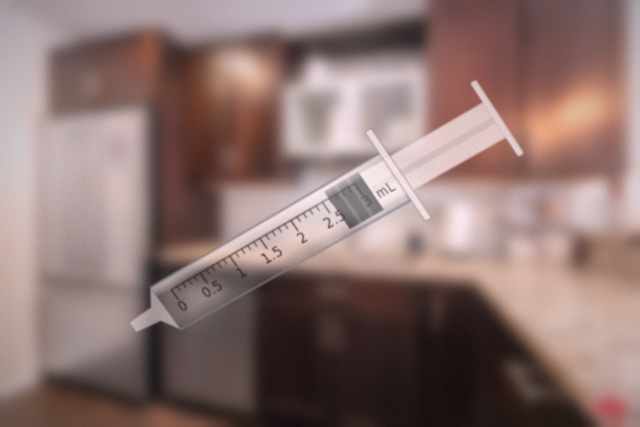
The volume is 2.6 mL
